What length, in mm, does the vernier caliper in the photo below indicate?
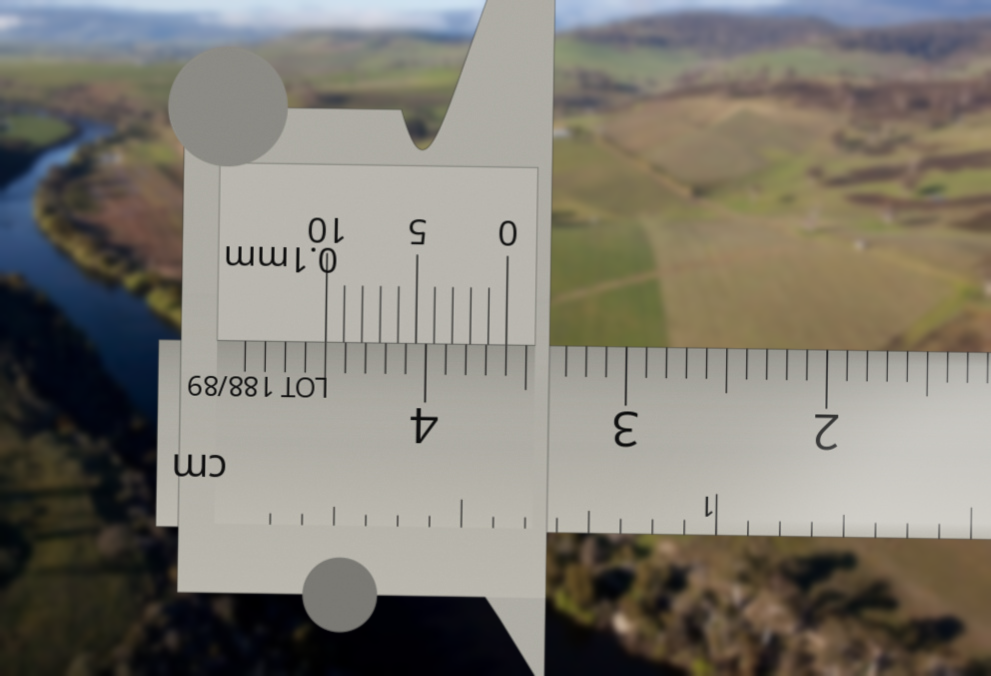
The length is 36.0 mm
